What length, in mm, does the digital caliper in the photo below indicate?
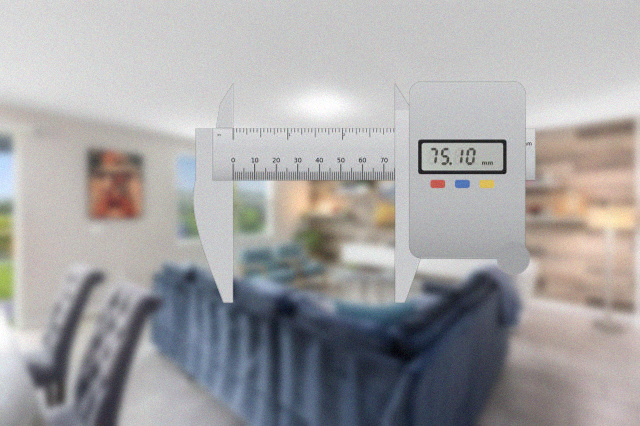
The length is 75.10 mm
